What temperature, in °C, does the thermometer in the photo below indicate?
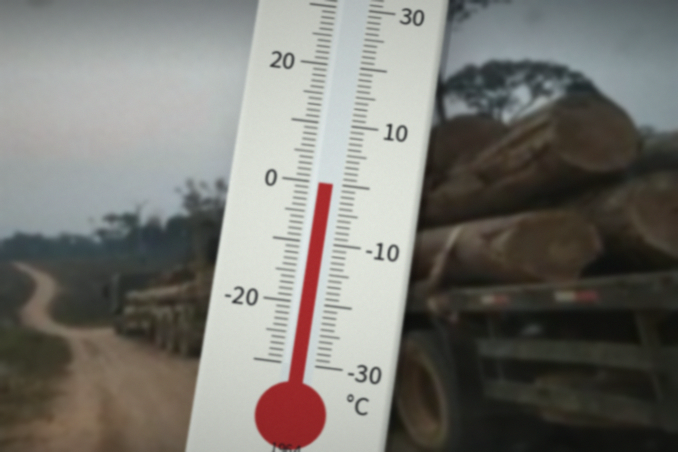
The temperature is 0 °C
